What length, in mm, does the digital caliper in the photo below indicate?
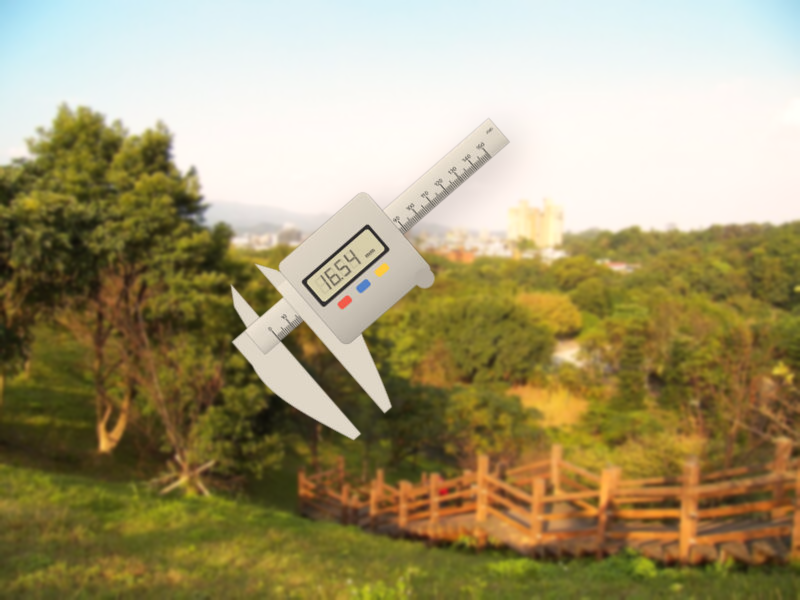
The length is 16.54 mm
